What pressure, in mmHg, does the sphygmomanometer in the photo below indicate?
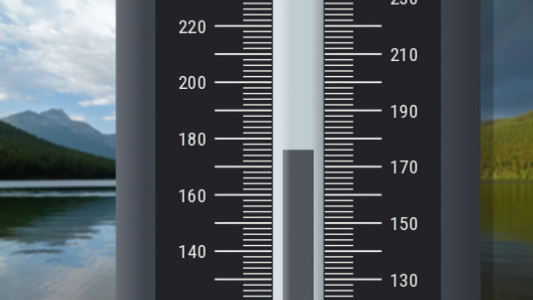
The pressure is 176 mmHg
